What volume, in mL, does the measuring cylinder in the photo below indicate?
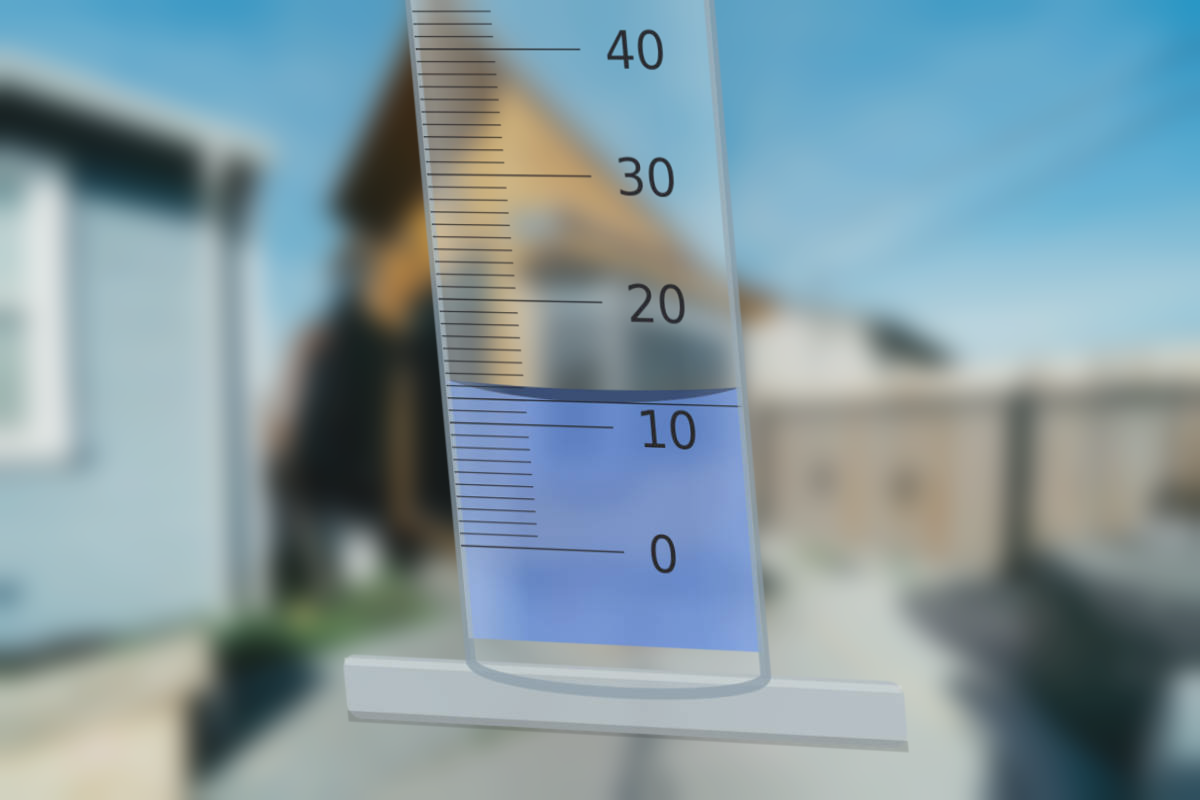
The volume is 12 mL
